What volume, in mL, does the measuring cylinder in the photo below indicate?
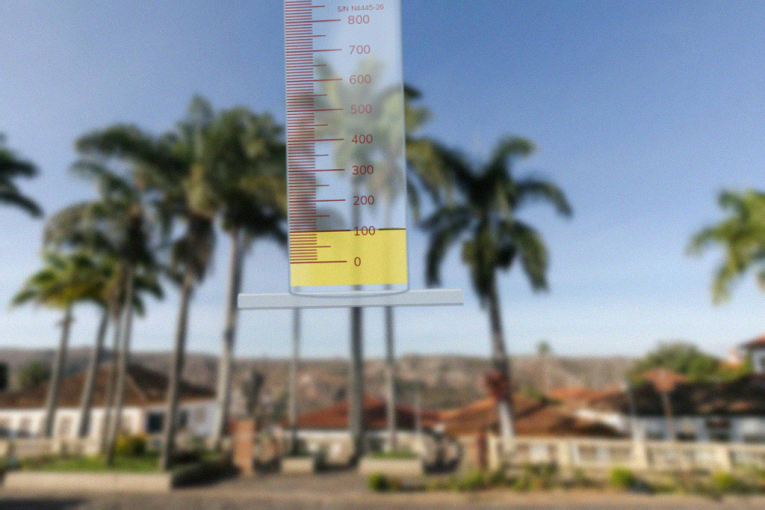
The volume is 100 mL
